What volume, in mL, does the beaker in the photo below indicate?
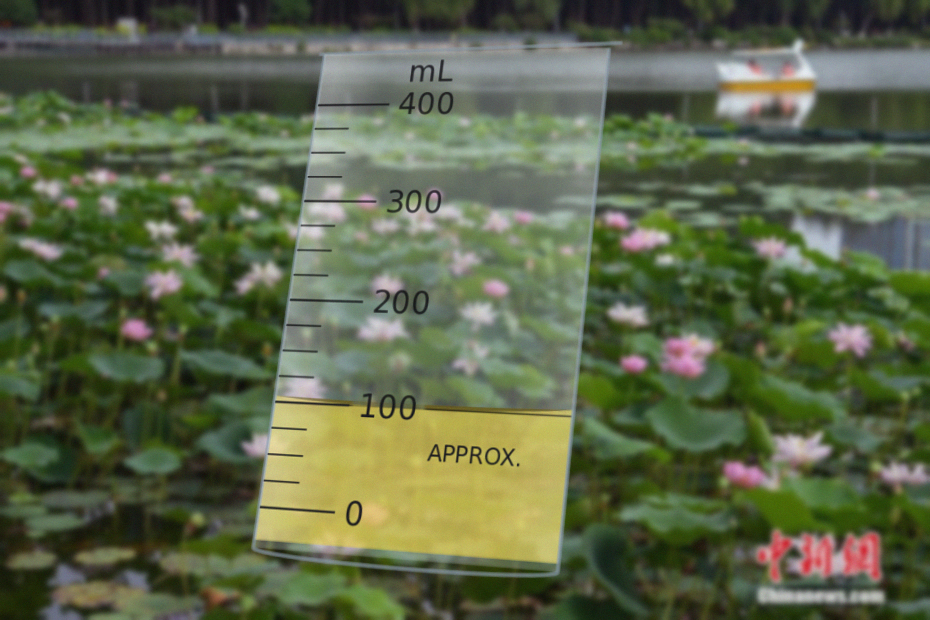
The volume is 100 mL
